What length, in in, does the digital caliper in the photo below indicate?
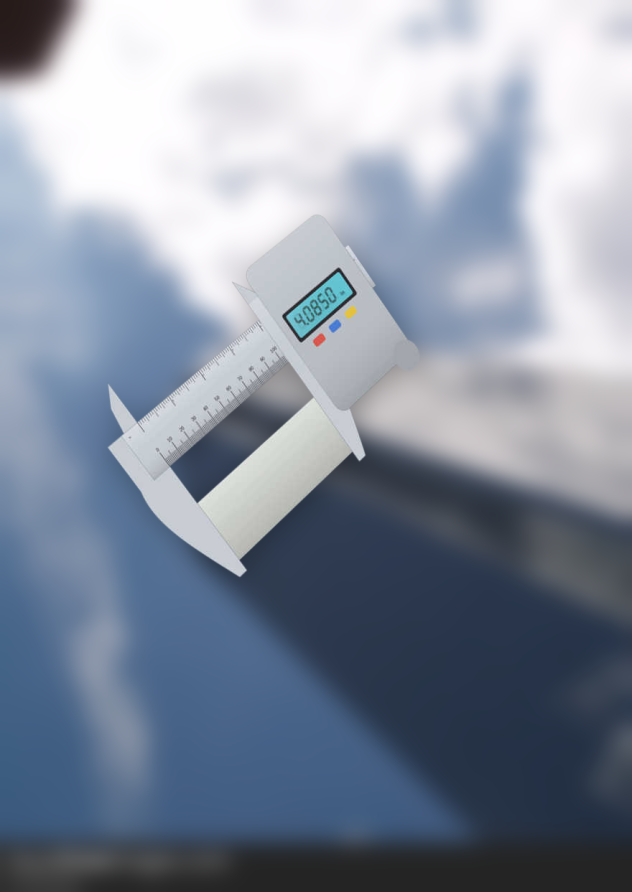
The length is 4.0850 in
